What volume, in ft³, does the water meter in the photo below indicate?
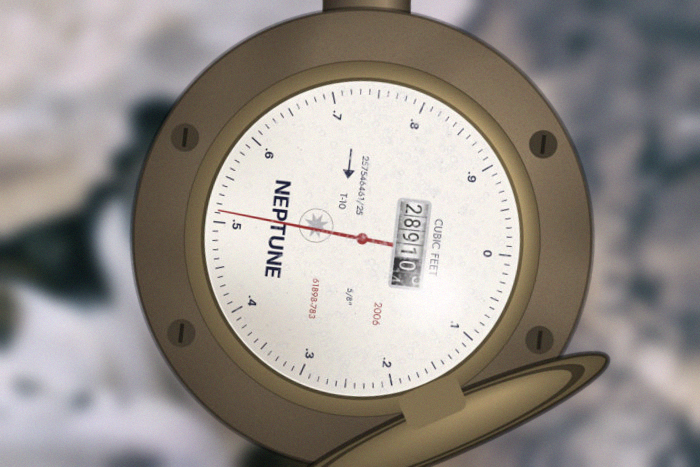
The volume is 289103.51 ft³
